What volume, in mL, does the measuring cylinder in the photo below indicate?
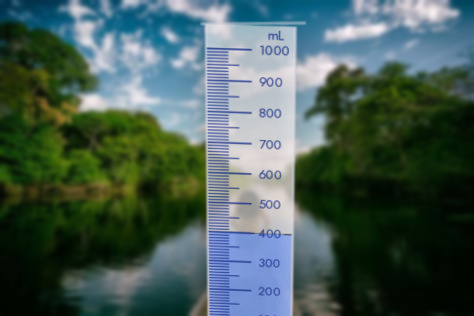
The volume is 400 mL
